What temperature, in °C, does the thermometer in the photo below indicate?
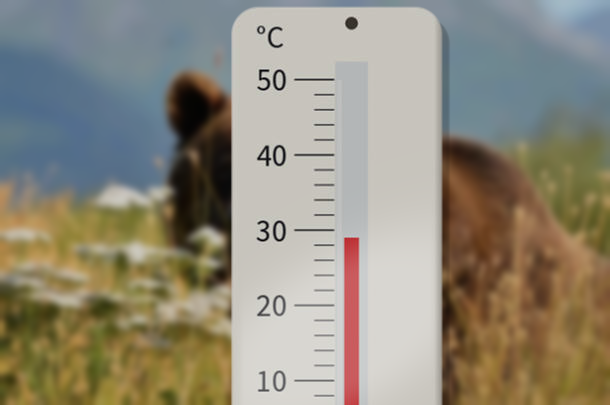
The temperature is 29 °C
